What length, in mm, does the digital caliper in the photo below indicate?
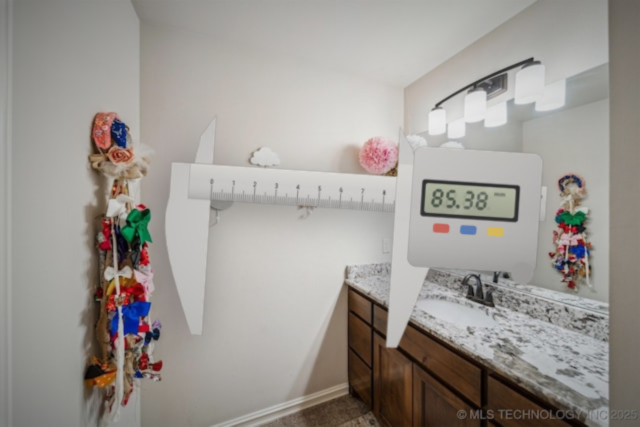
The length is 85.38 mm
